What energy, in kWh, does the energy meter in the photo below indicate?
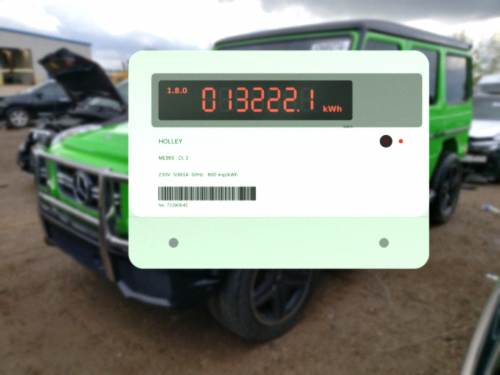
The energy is 13222.1 kWh
